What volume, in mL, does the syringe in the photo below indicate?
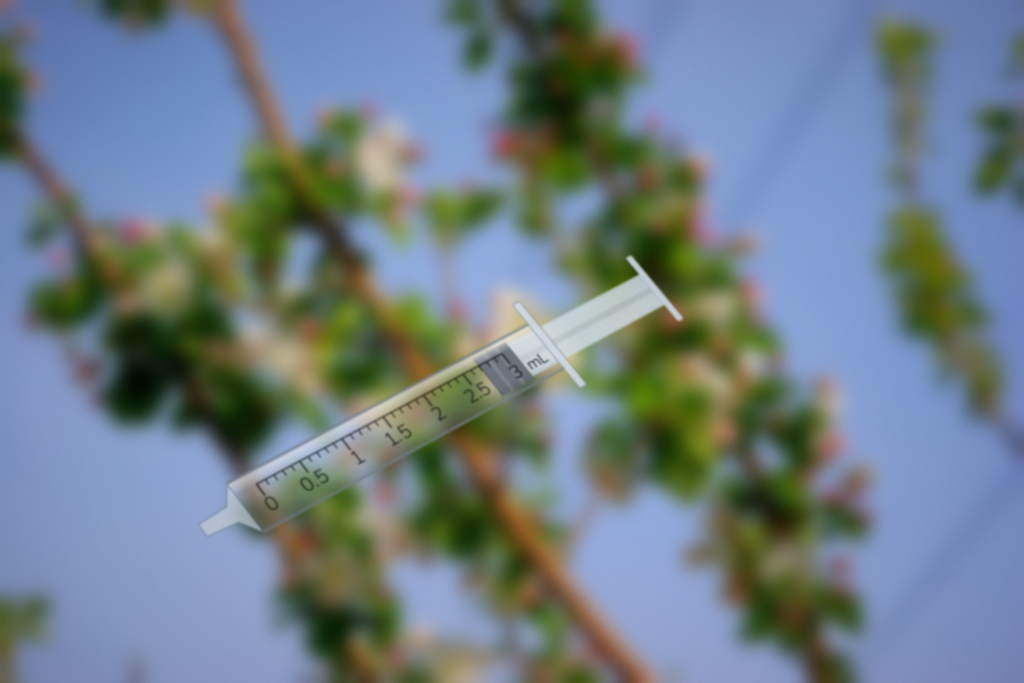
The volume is 2.7 mL
